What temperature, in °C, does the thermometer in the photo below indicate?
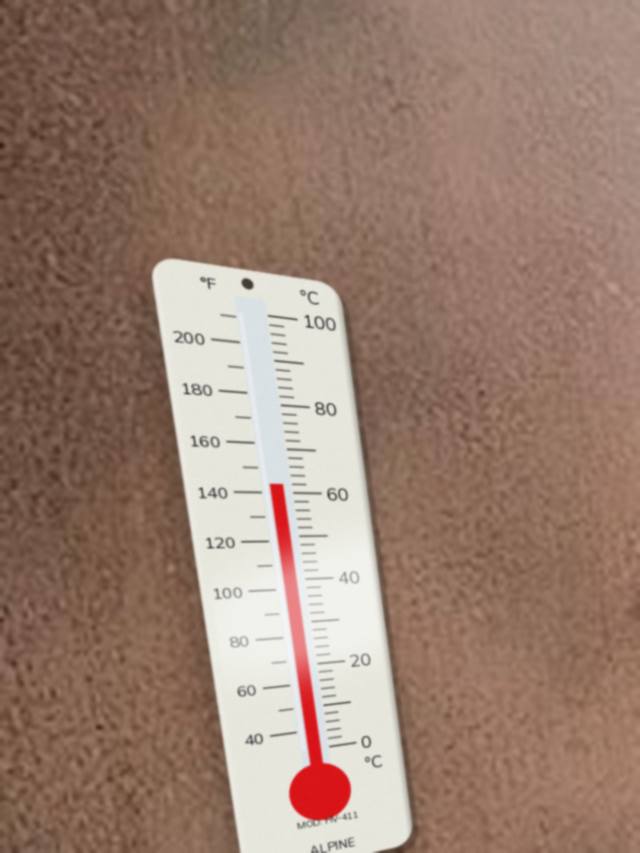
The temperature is 62 °C
